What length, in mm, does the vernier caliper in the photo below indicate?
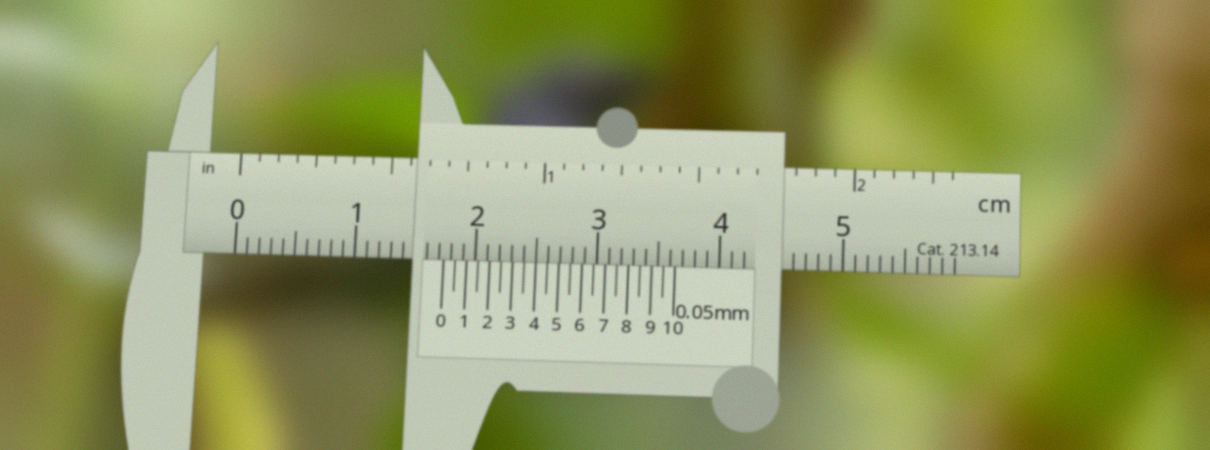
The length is 17.4 mm
